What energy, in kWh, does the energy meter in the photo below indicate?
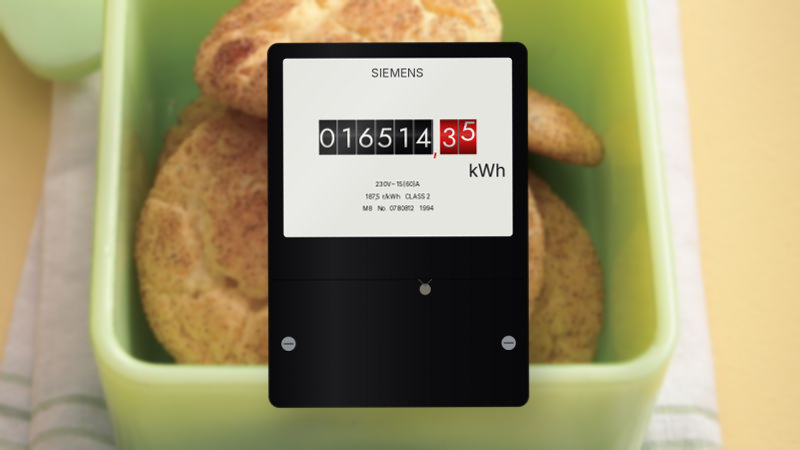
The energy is 16514.35 kWh
